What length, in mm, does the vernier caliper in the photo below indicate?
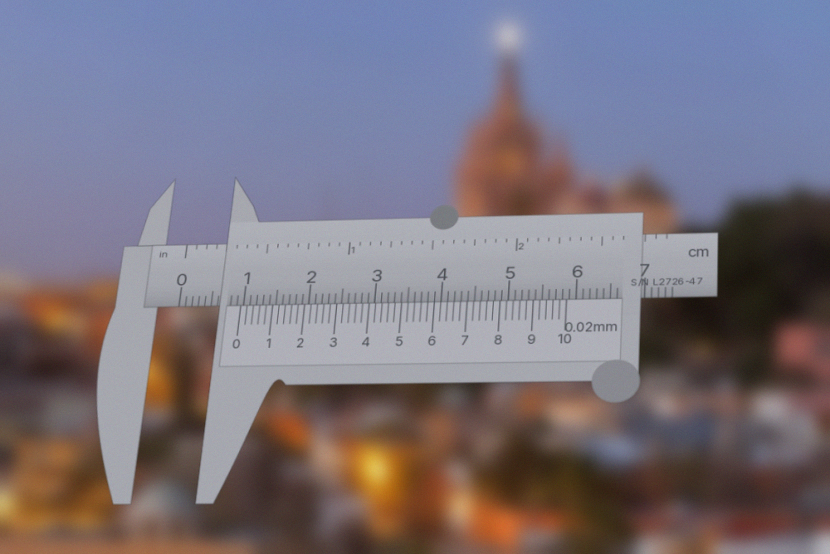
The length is 9.6 mm
